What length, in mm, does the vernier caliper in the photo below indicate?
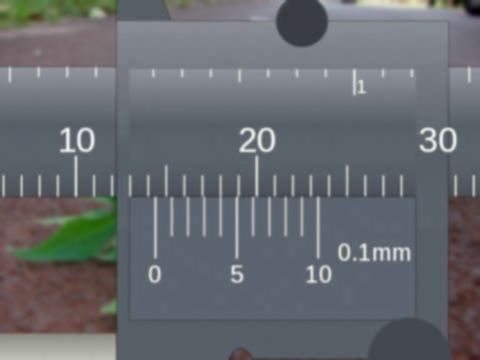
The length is 14.4 mm
